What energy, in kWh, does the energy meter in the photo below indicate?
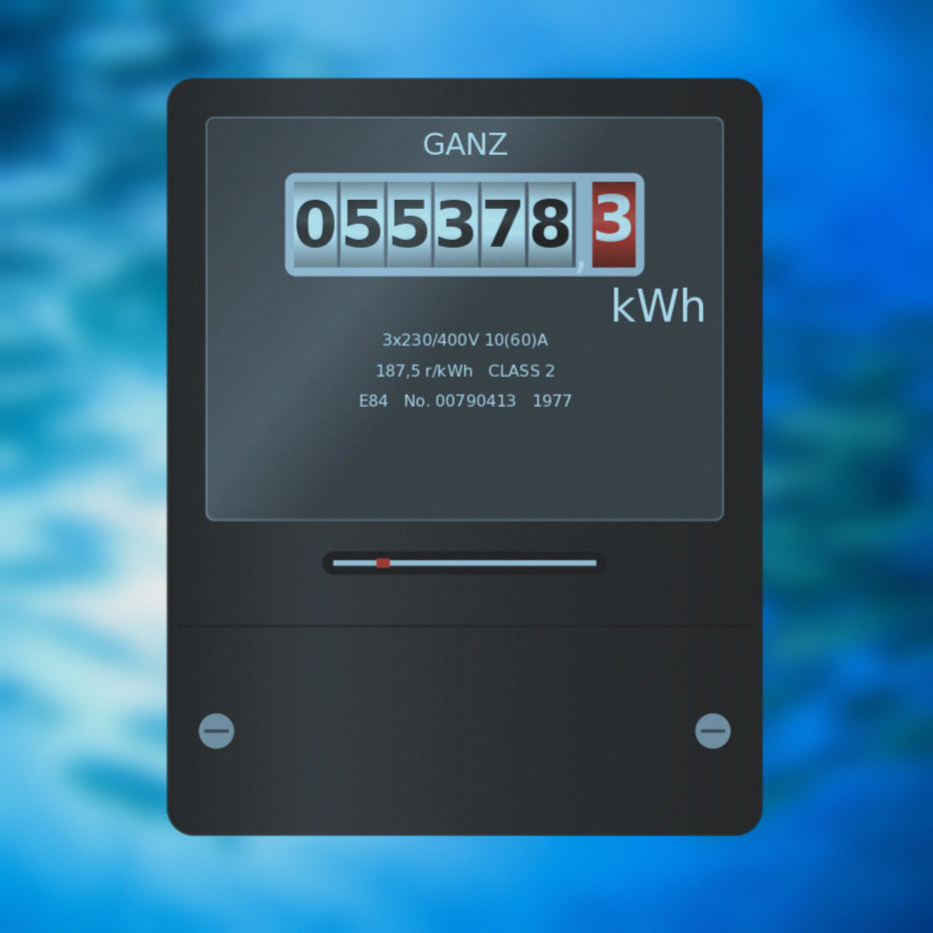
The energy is 55378.3 kWh
